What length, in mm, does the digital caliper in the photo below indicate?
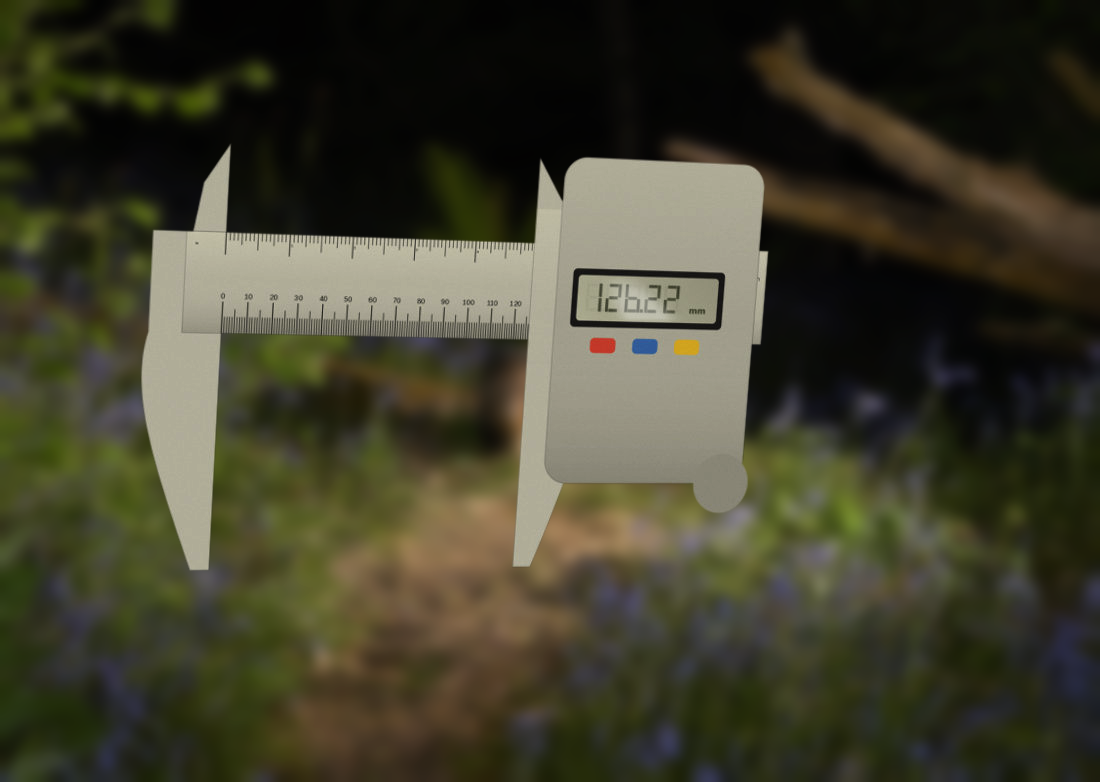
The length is 126.22 mm
